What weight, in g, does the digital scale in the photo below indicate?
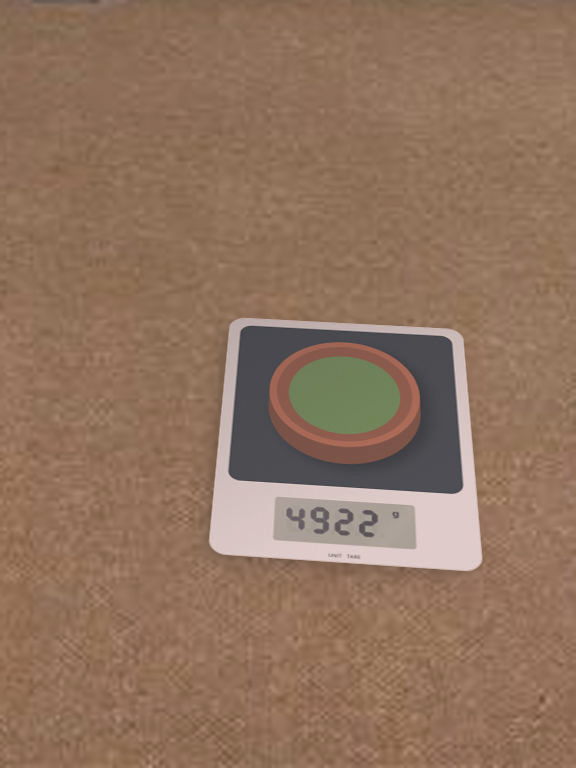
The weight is 4922 g
